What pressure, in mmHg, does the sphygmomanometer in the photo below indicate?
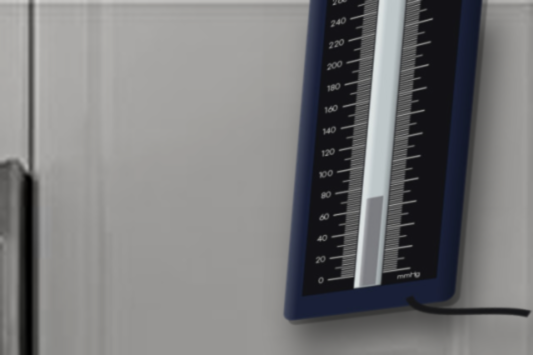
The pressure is 70 mmHg
